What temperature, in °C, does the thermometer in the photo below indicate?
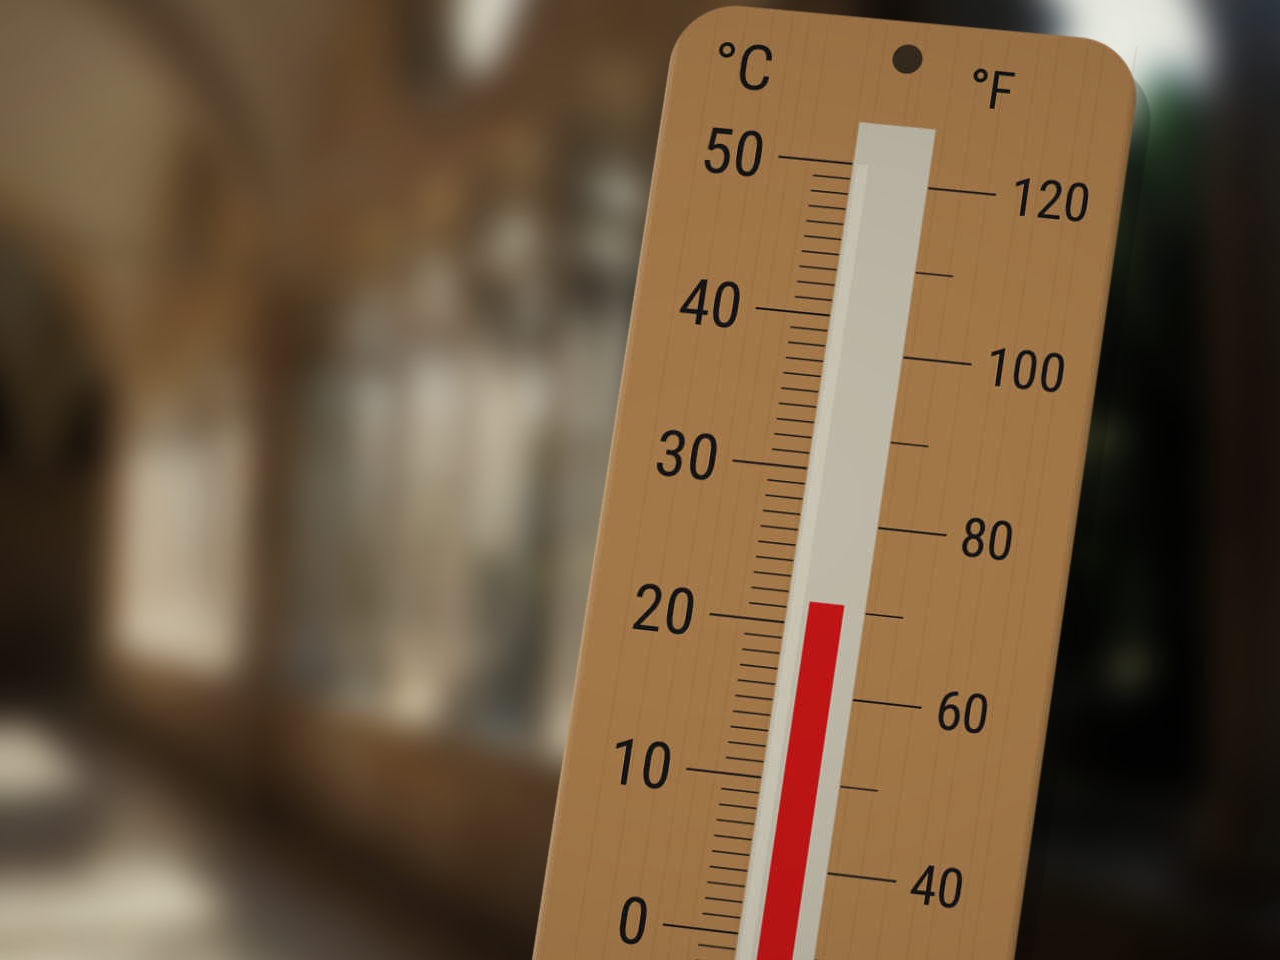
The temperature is 21.5 °C
